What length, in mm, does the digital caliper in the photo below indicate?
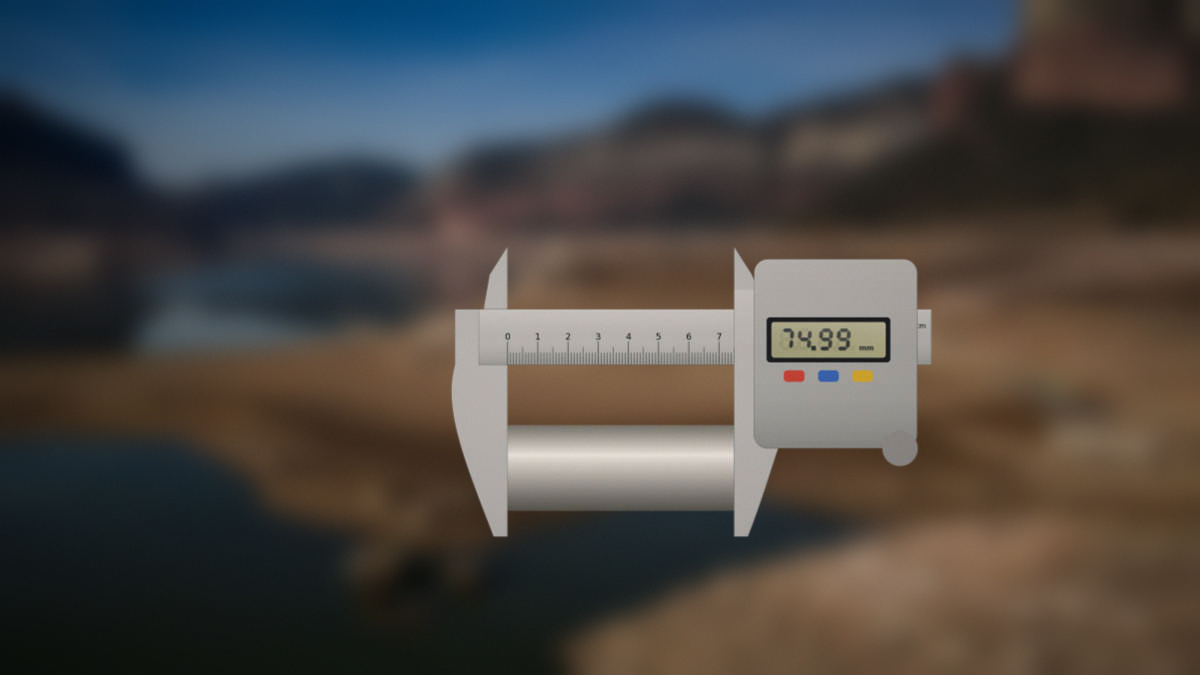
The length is 74.99 mm
